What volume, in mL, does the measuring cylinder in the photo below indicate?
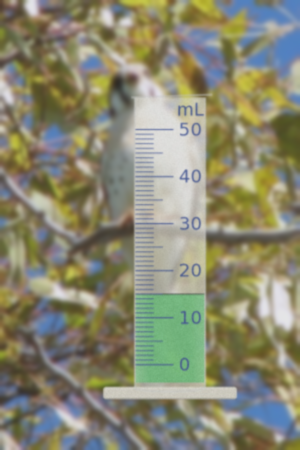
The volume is 15 mL
